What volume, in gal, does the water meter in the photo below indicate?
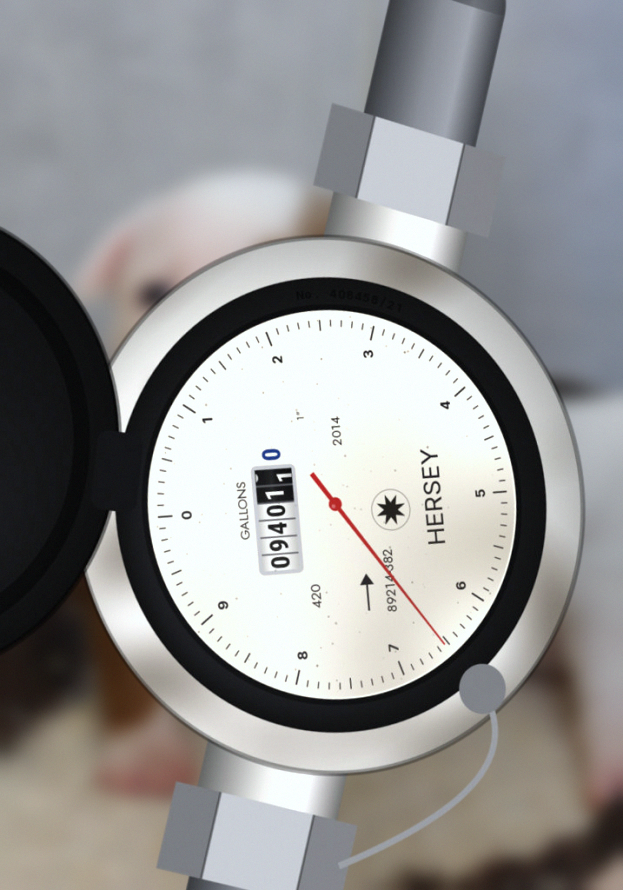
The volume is 940106.5 gal
